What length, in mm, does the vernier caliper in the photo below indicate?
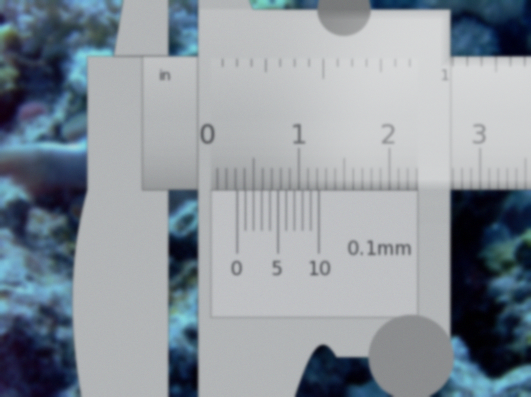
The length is 3.2 mm
